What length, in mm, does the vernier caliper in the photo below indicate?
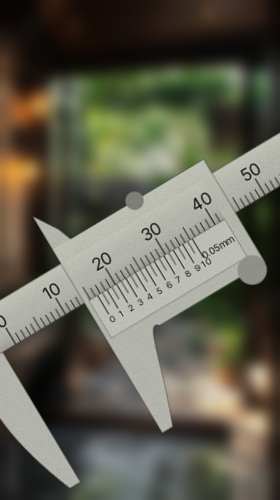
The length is 16.4 mm
